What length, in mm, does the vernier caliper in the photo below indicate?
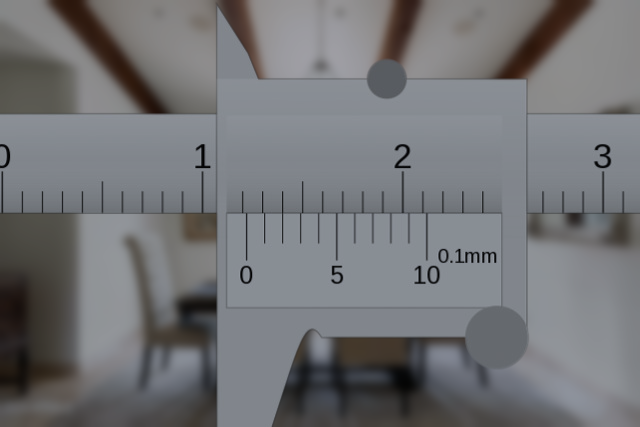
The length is 12.2 mm
